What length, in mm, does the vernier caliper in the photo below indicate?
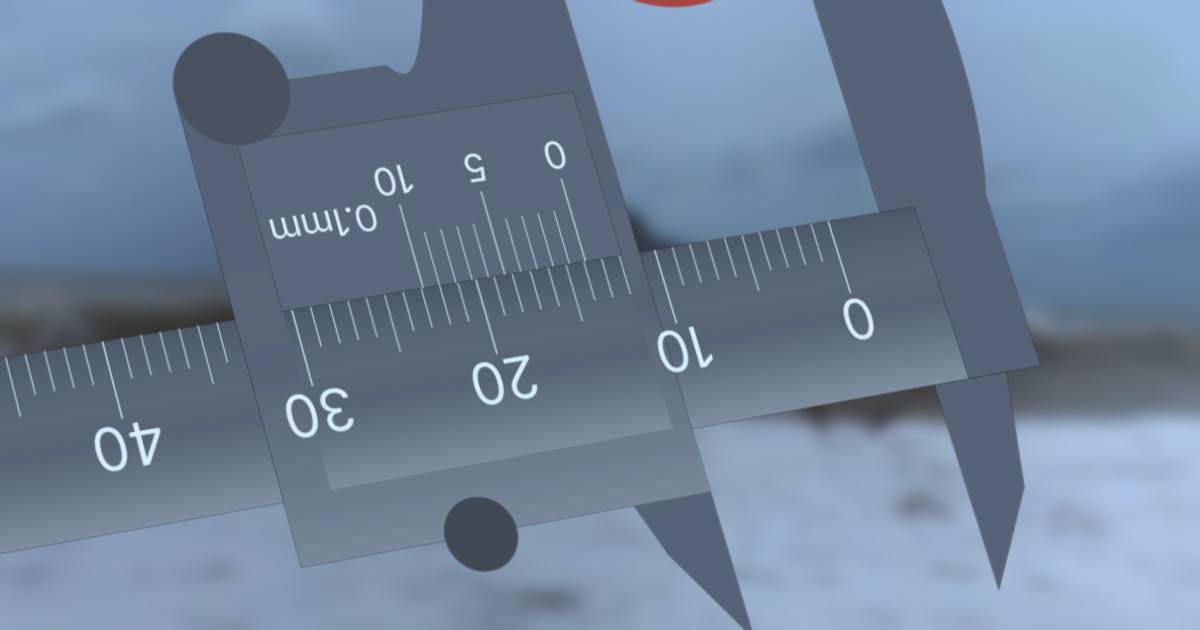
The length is 13.9 mm
